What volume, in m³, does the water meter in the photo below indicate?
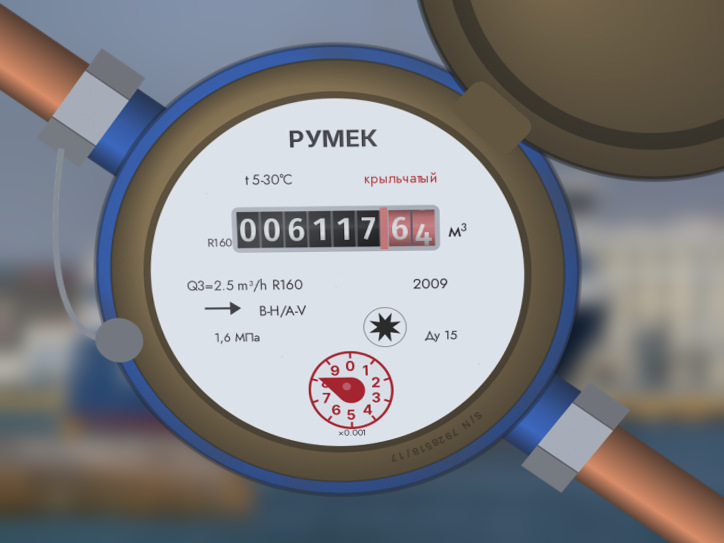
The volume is 6117.638 m³
